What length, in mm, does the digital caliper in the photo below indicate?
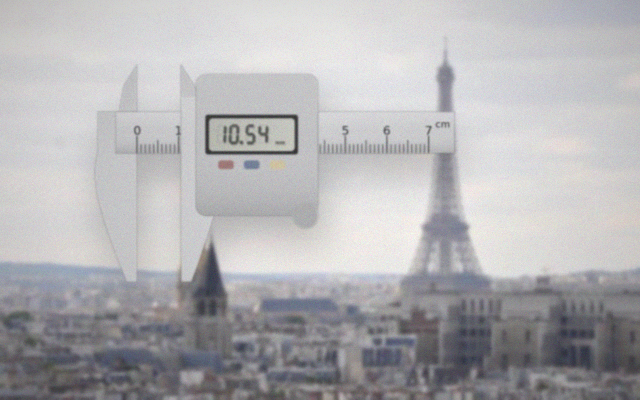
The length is 10.54 mm
